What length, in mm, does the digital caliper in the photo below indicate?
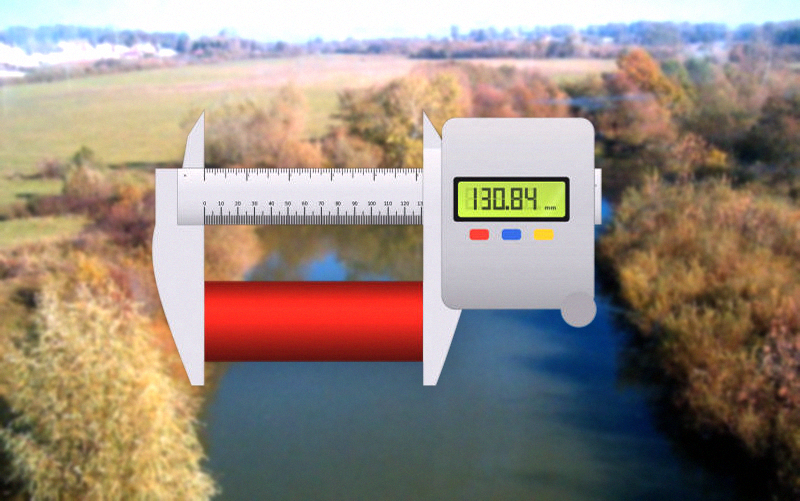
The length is 130.84 mm
